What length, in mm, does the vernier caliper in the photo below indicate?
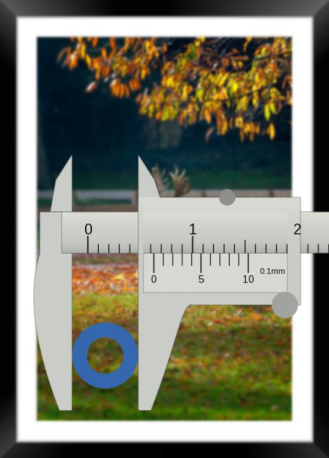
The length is 6.3 mm
